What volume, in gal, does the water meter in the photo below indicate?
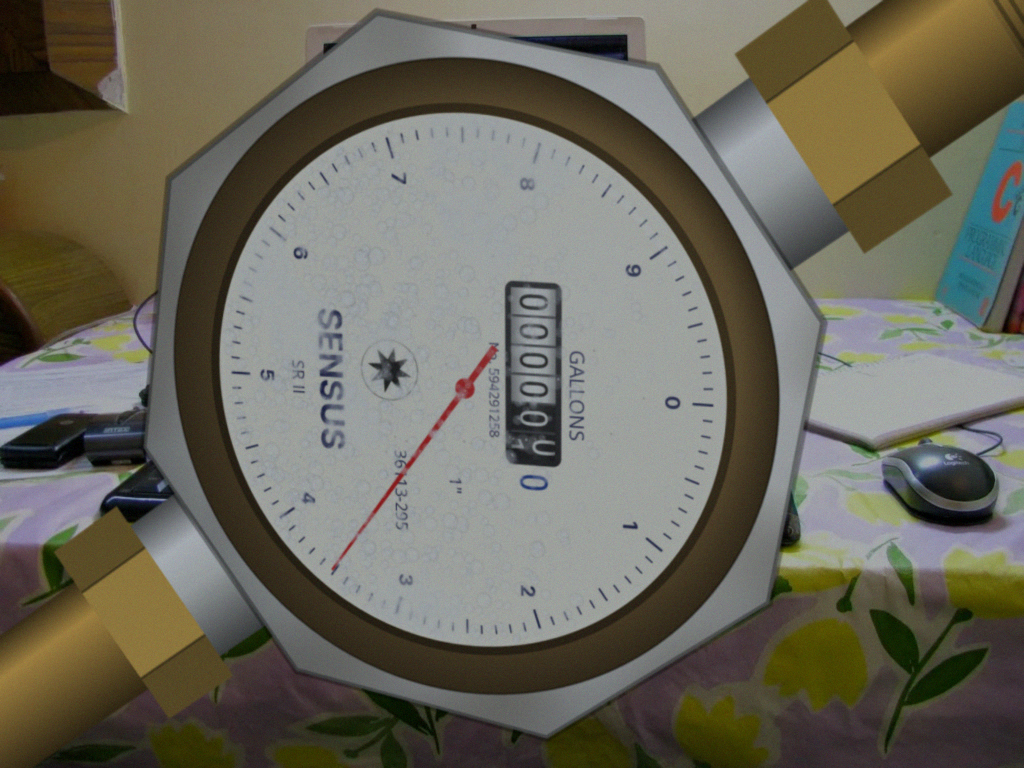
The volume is 3.5 gal
